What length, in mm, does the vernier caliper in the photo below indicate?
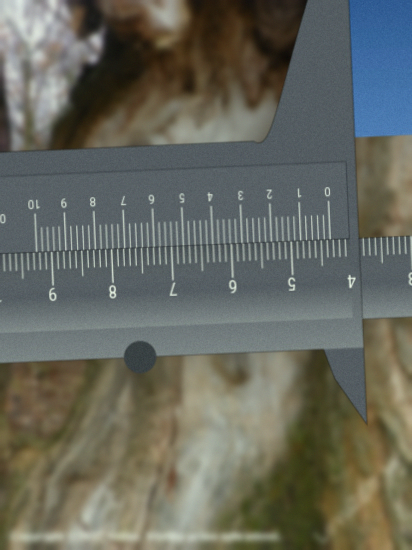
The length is 43.5 mm
